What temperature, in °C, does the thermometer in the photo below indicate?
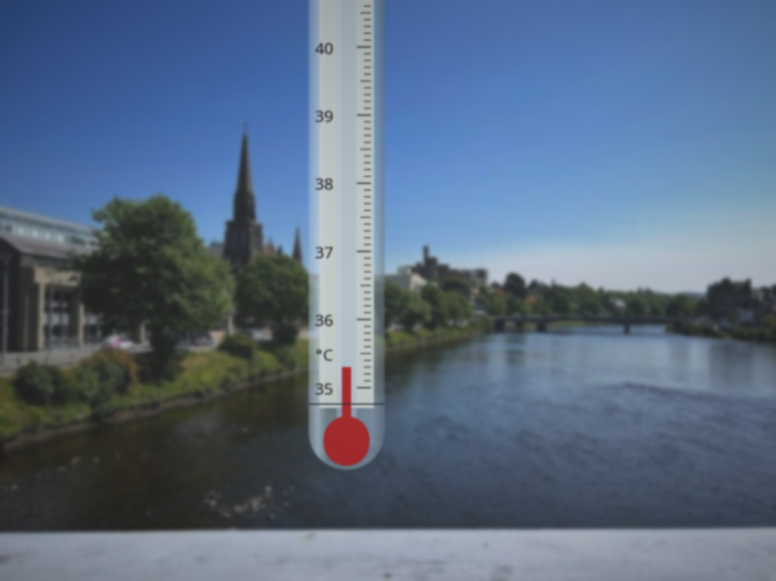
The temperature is 35.3 °C
